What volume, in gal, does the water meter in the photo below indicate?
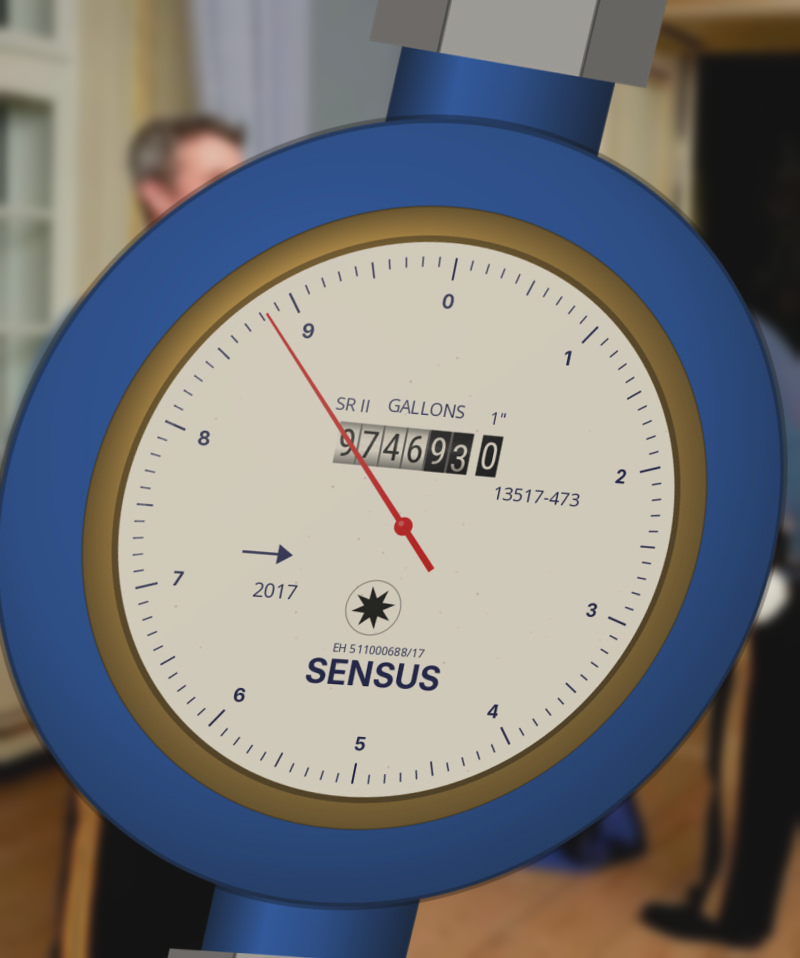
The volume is 9746928.8 gal
